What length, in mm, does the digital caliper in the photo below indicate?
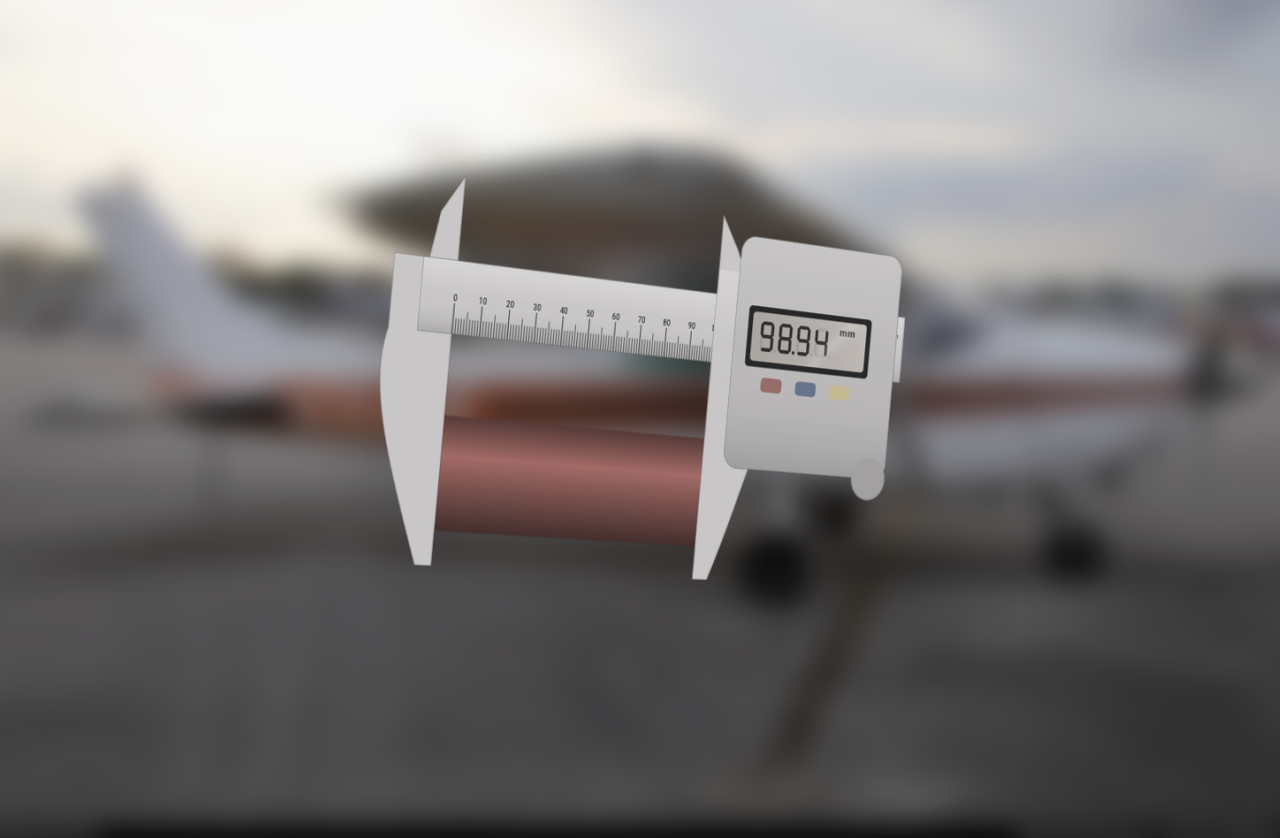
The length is 98.94 mm
